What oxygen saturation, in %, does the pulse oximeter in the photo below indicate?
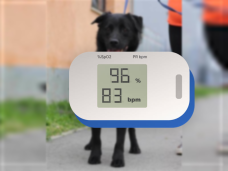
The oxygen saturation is 96 %
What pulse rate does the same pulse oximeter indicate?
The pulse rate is 83 bpm
